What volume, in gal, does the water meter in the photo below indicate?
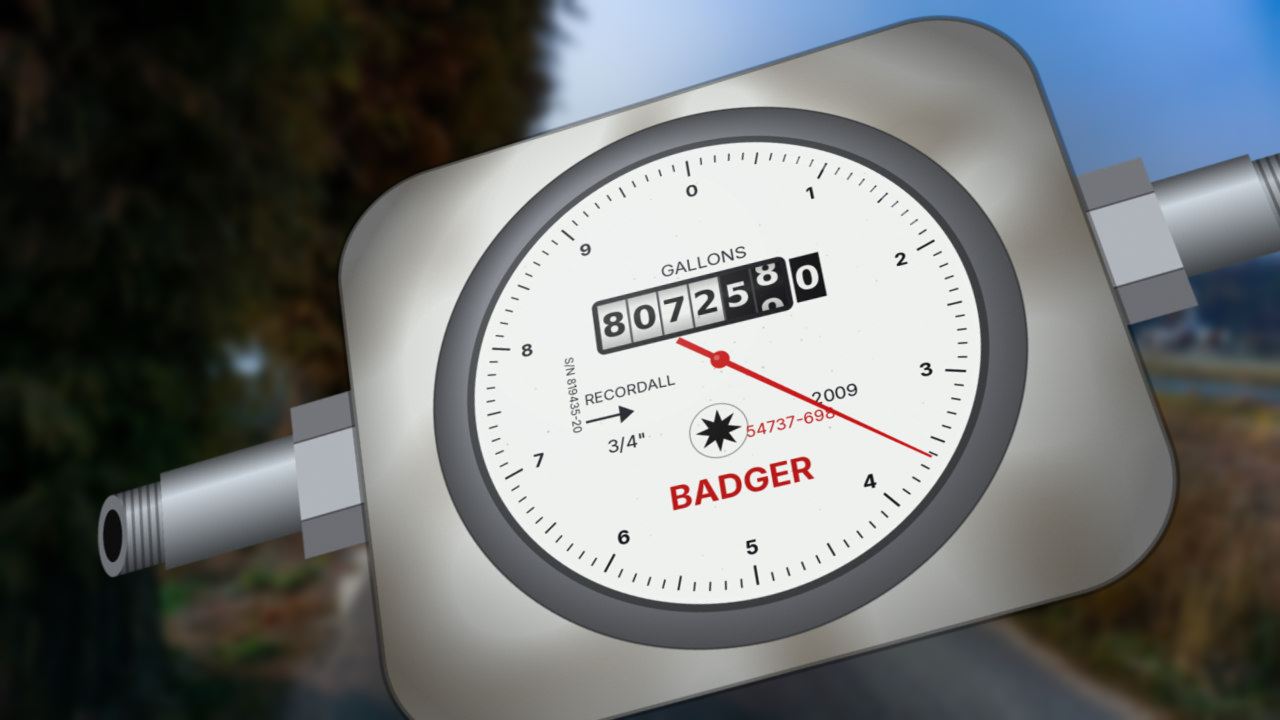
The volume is 8072583.6 gal
